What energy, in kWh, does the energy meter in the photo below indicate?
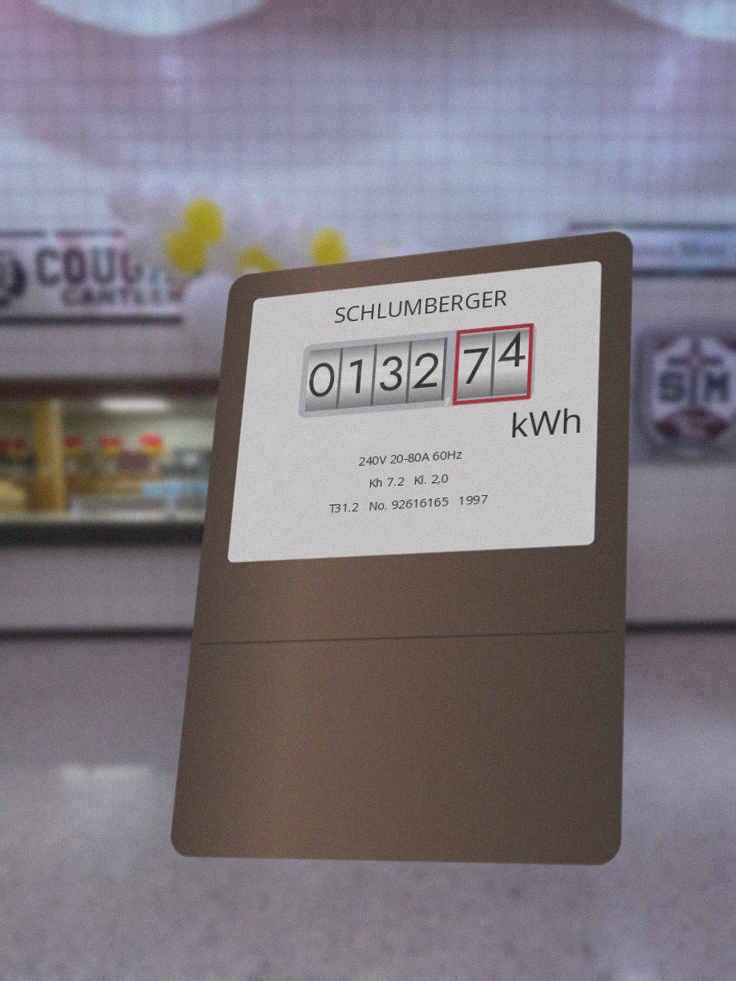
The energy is 132.74 kWh
